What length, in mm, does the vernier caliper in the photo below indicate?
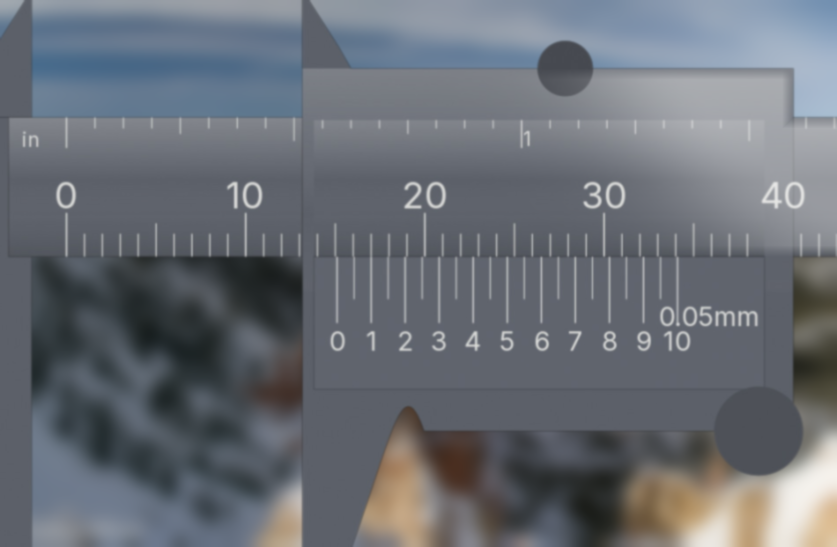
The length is 15.1 mm
